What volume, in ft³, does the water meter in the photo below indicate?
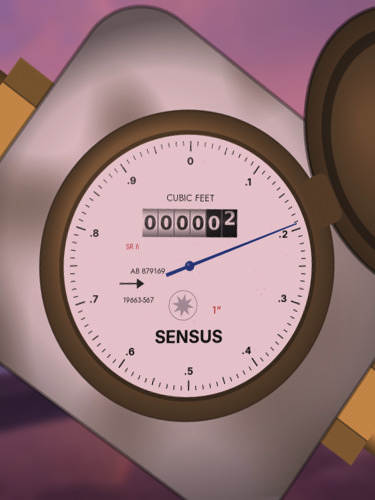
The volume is 2.19 ft³
